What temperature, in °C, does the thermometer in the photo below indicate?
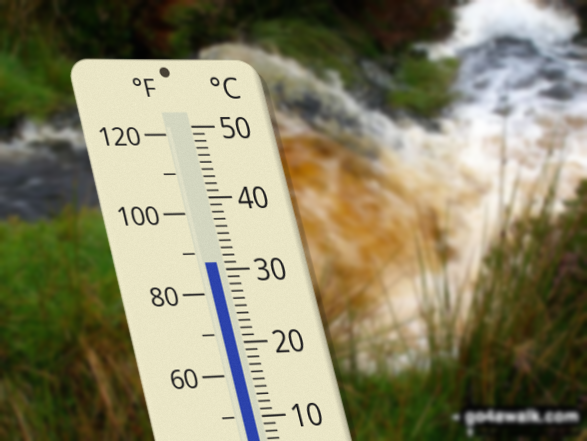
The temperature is 31 °C
